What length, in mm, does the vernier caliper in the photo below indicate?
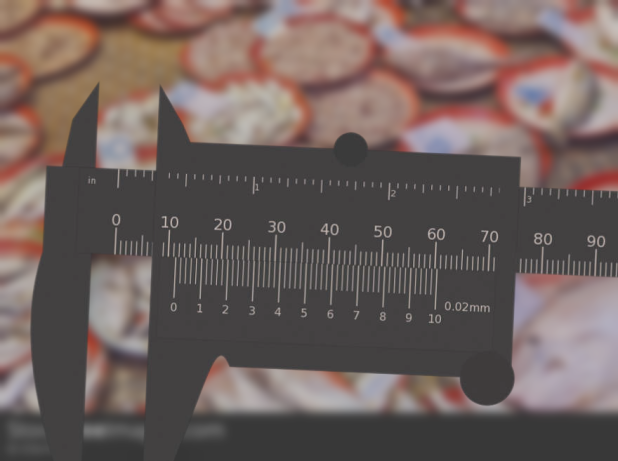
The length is 11.4 mm
